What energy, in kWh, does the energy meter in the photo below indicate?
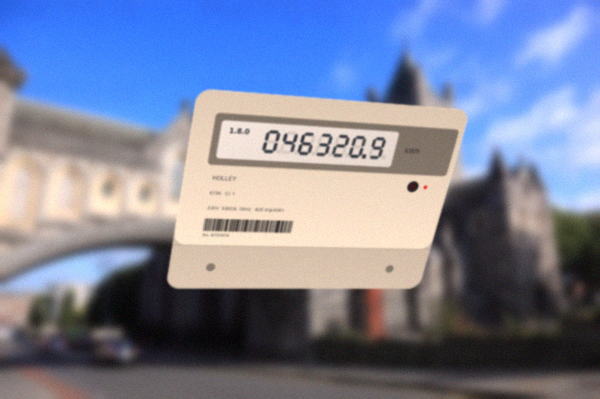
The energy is 46320.9 kWh
